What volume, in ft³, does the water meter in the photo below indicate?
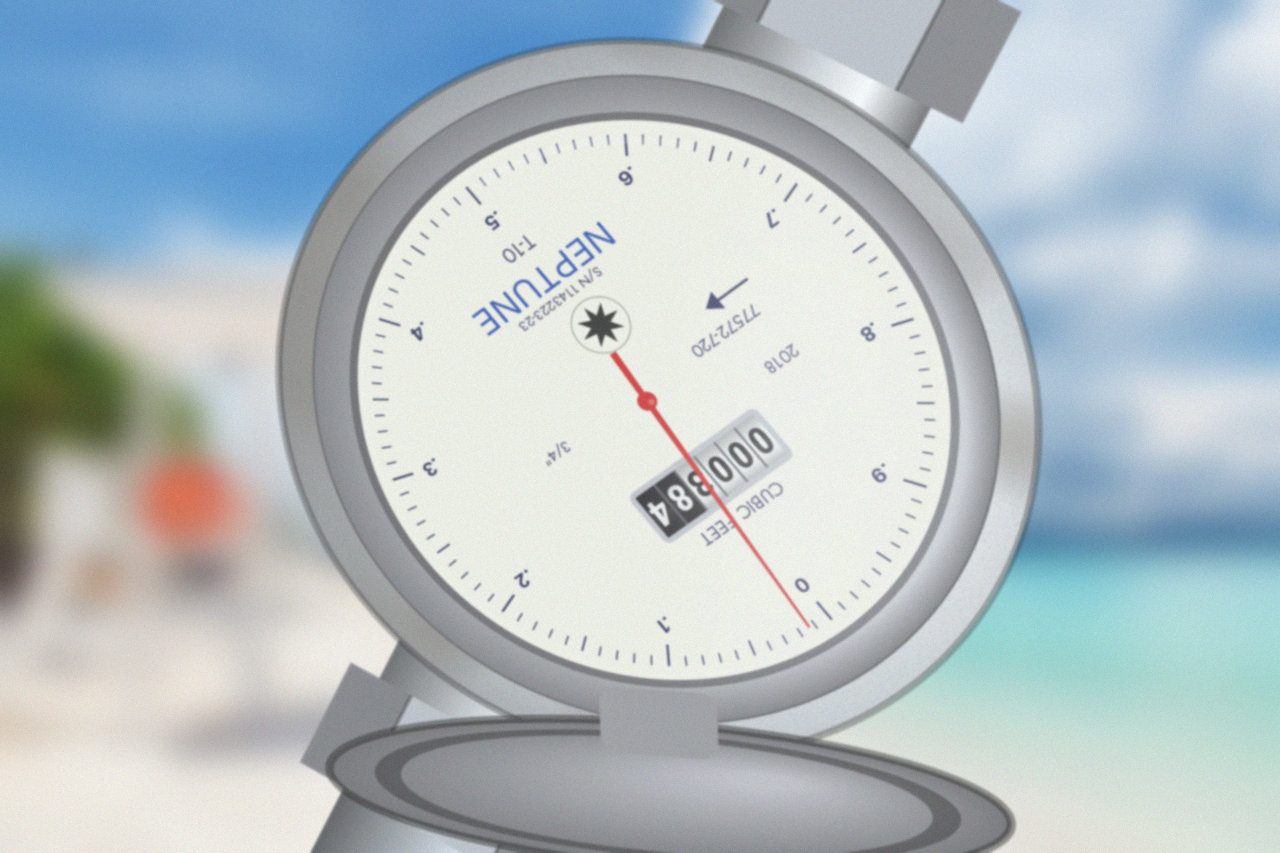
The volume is 384.01 ft³
